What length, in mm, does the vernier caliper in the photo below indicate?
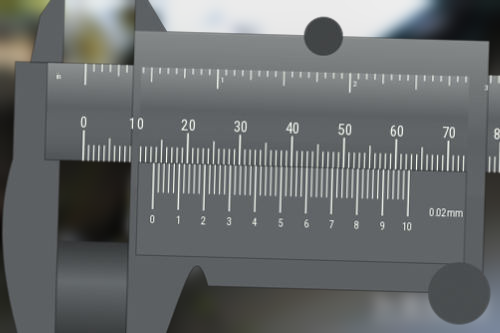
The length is 13.6 mm
